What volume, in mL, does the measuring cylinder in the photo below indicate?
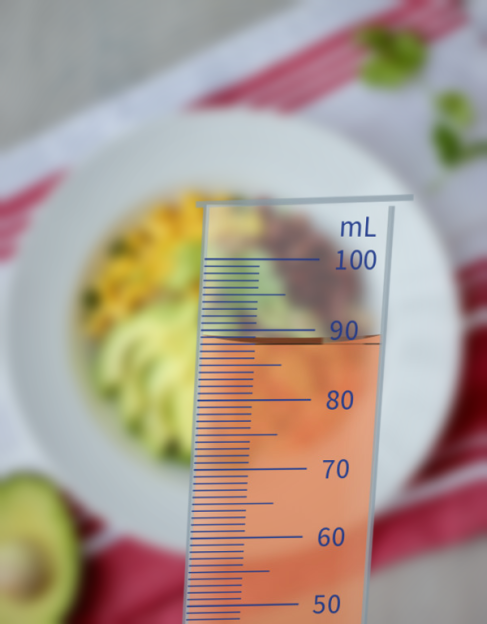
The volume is 88 mL
